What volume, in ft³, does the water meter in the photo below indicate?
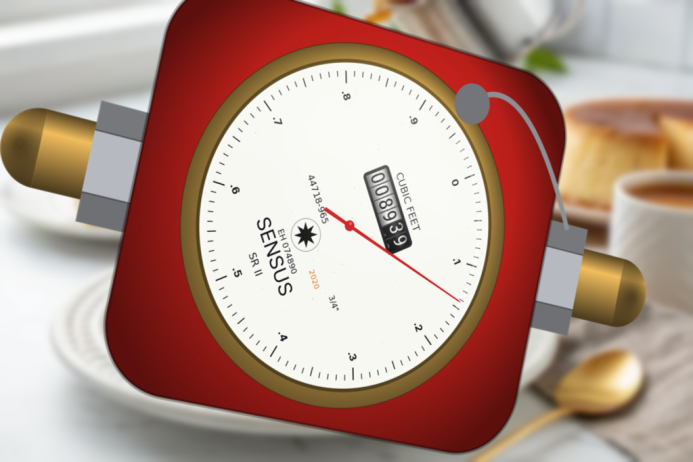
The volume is 8939.14 ft³
